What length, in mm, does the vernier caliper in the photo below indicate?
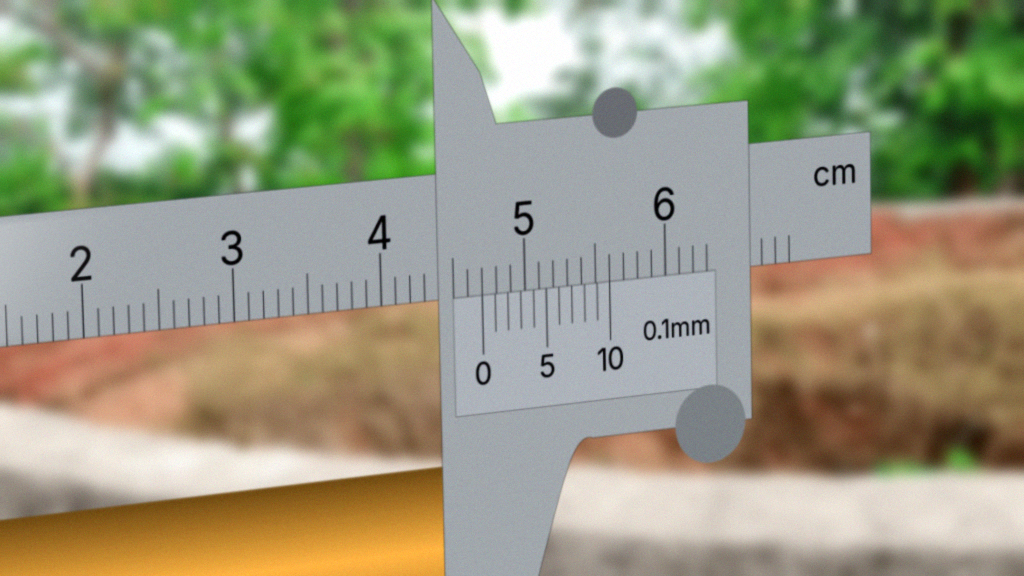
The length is 47.0 mm
